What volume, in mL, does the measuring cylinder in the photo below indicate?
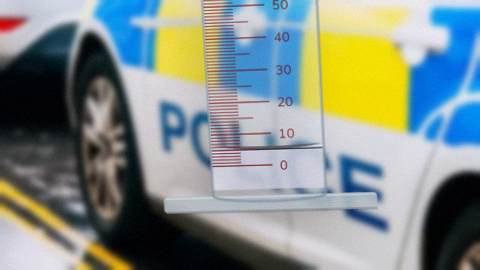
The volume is 5 mL
